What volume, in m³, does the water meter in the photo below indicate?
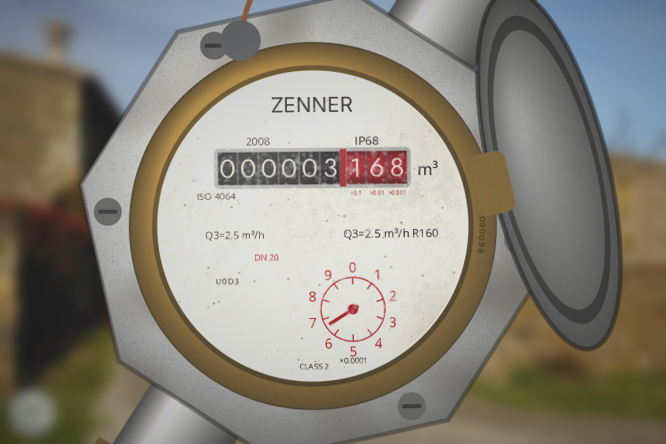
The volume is 3.1686 m³
